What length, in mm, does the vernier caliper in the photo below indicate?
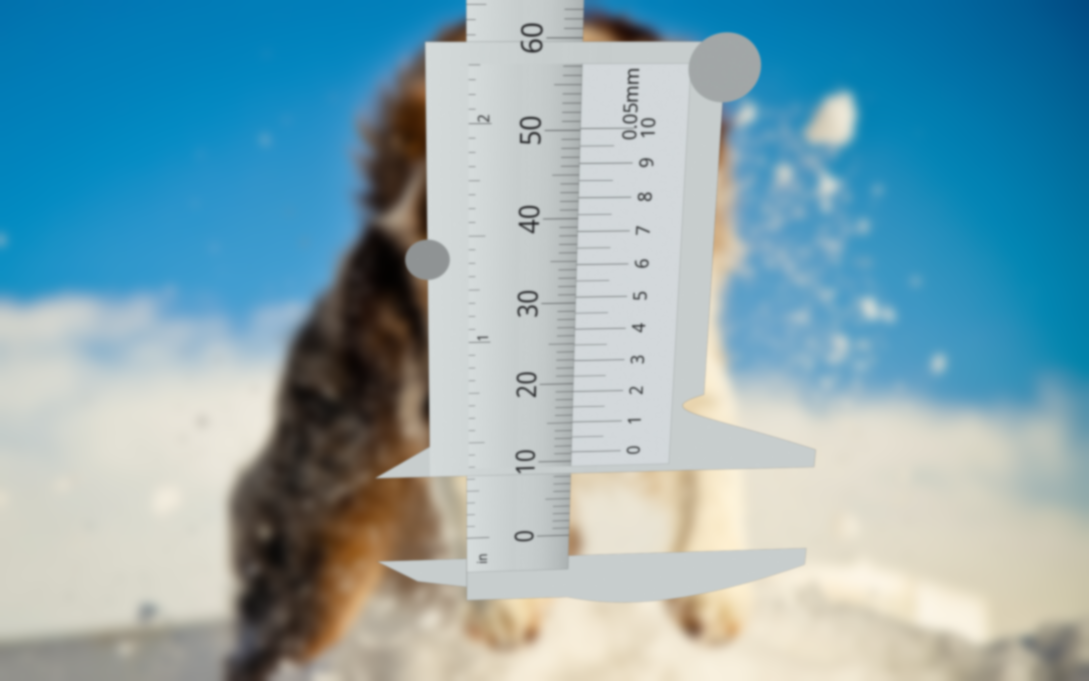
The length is 11.2 mm
